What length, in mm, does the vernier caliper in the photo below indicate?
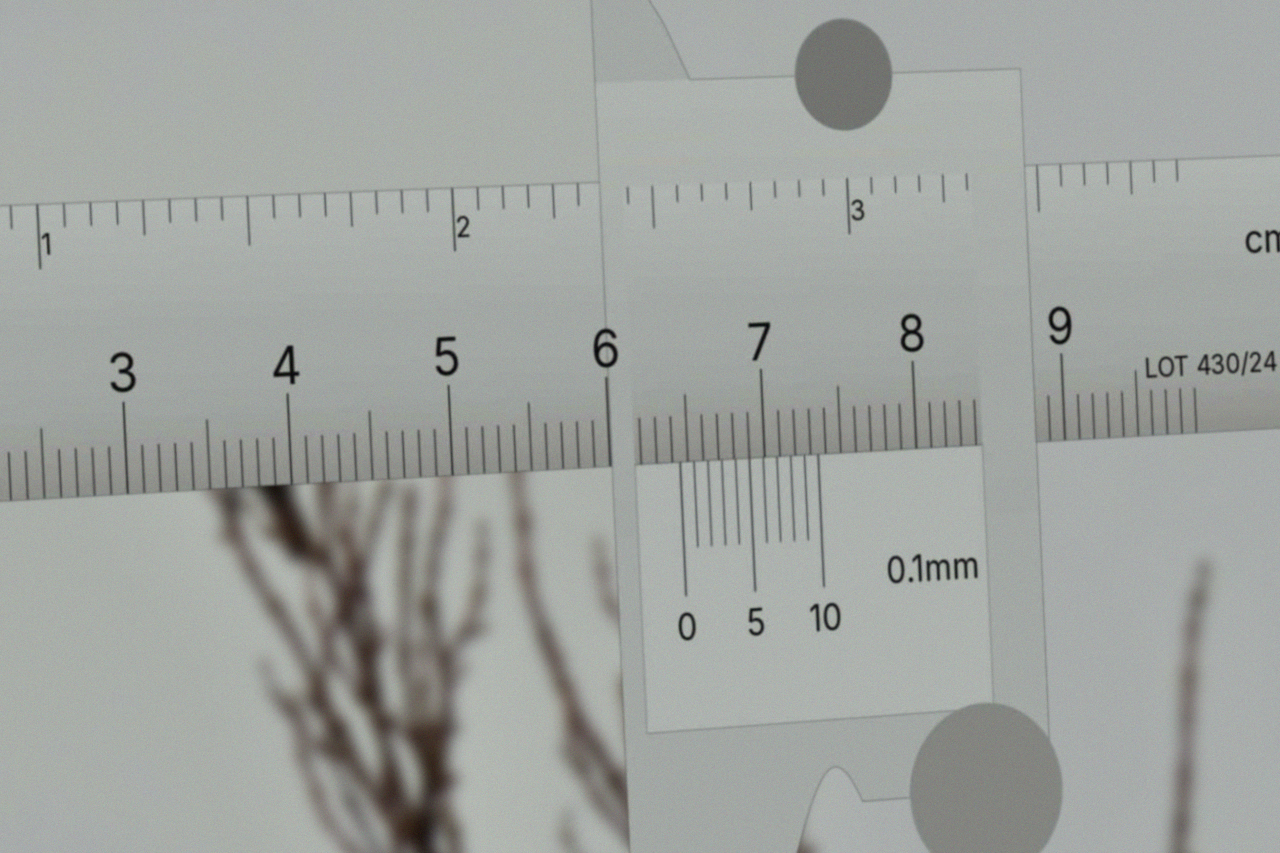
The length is 64.5 mm
